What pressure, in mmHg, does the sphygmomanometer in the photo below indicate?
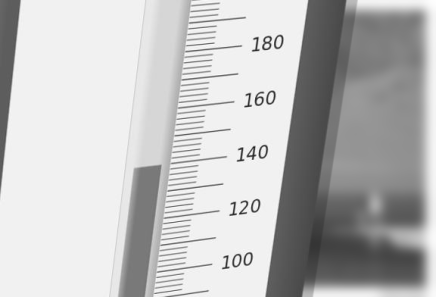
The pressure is 140 mmHg
